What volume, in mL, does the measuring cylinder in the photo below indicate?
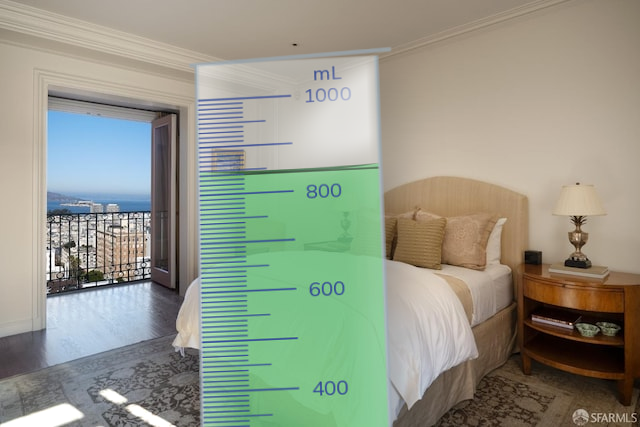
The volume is 840 mL
